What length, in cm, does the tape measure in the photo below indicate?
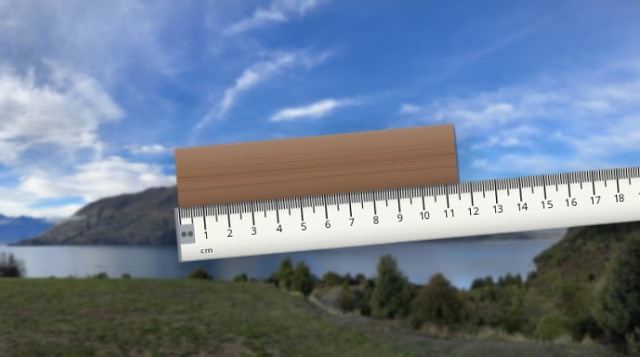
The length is 11.5 cm
